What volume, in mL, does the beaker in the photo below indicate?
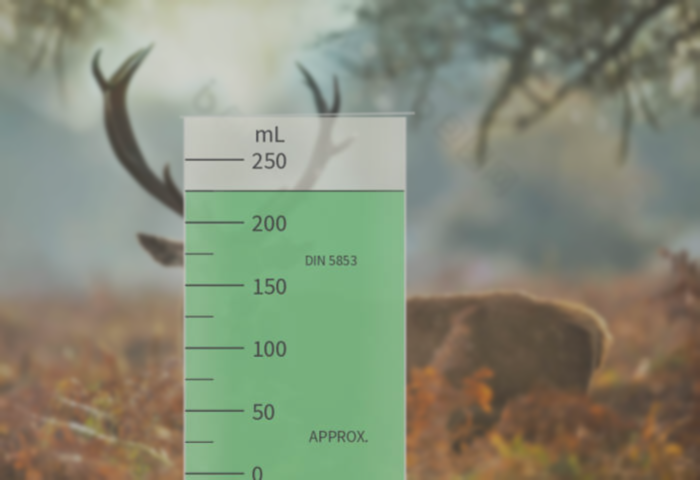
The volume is 225 mL
